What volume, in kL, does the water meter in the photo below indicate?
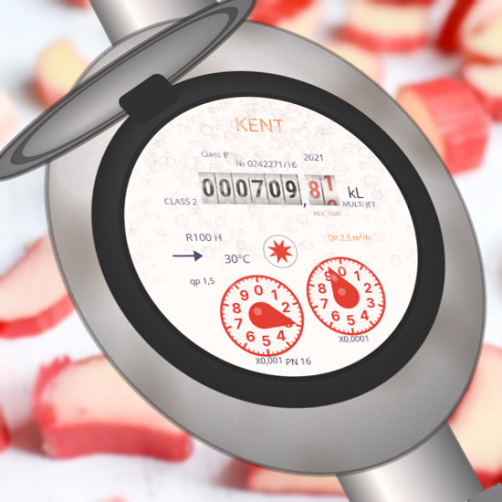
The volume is 709.8129 kL
